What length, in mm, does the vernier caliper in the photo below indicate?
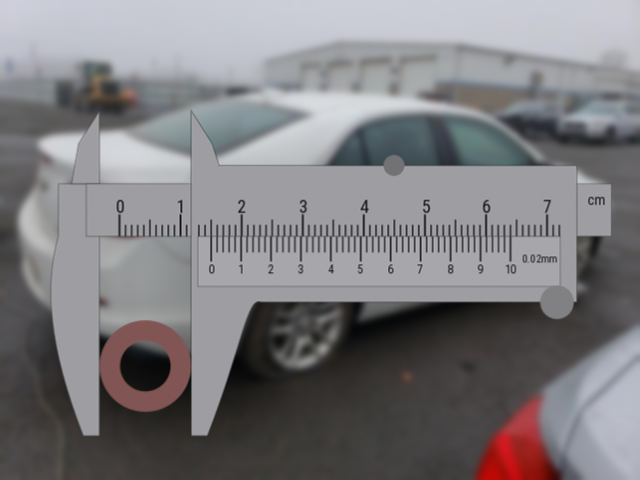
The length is 15.0 mm
